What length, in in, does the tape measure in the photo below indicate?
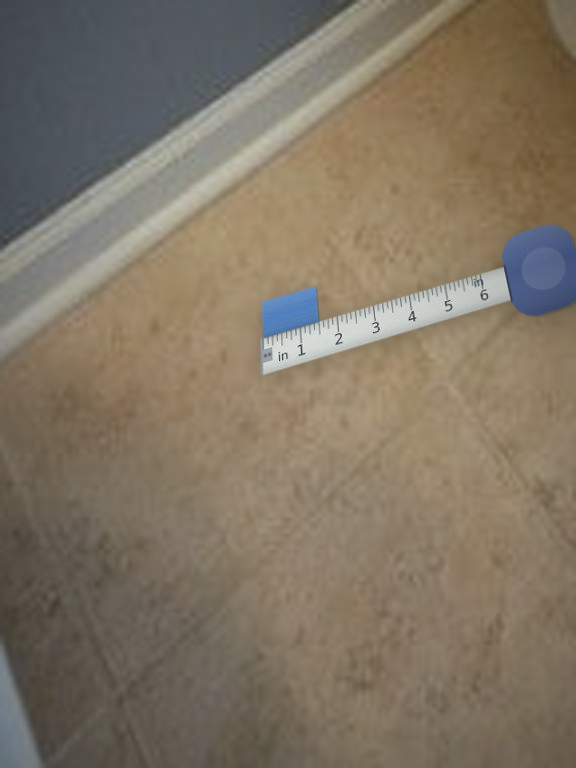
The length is 1.5 in
